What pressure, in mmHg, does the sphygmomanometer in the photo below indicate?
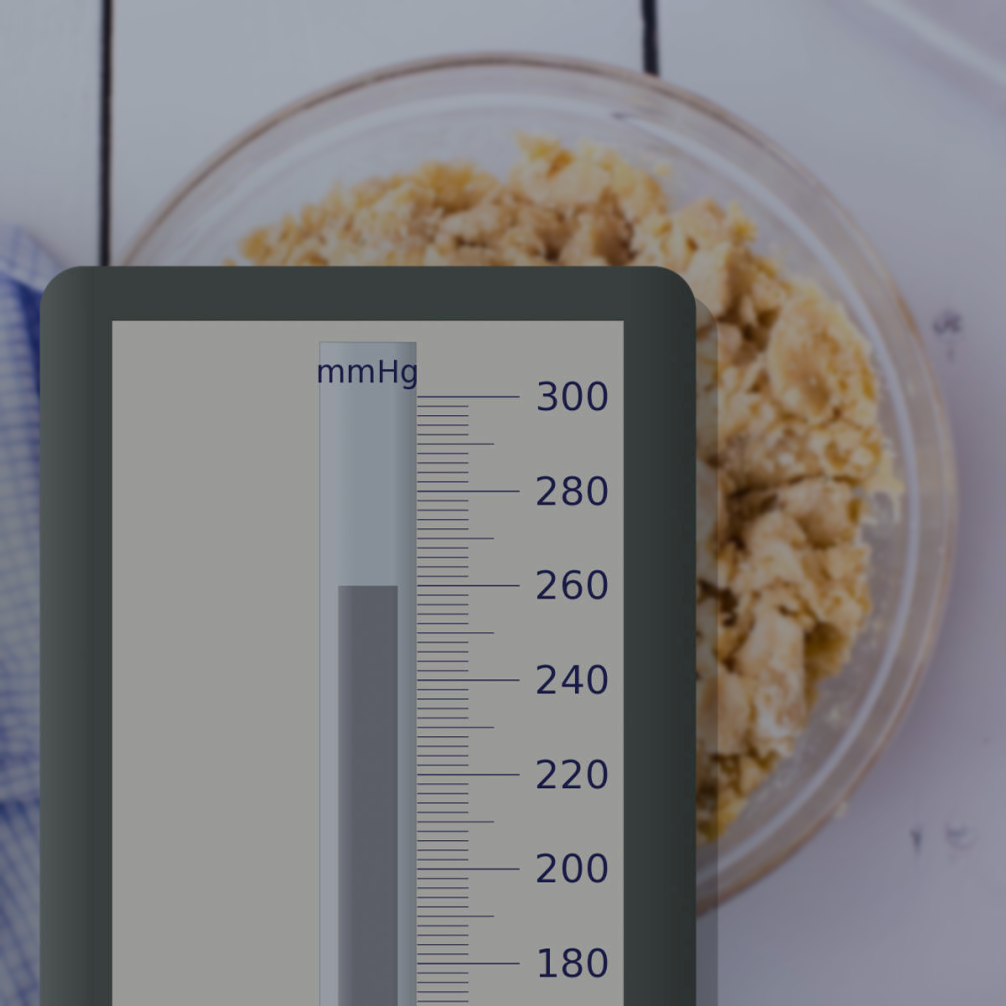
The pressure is 260 mmHg
